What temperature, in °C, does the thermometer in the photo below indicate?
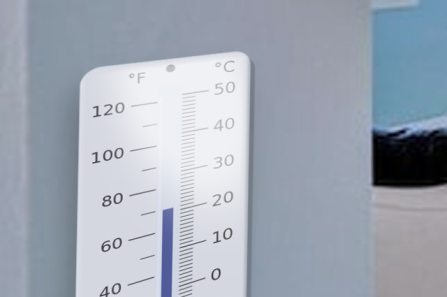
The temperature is 21 °C
